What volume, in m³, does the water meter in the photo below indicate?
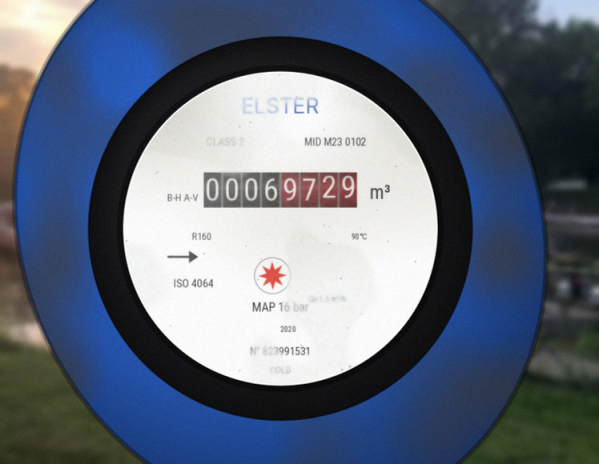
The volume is 6.9729 m³
